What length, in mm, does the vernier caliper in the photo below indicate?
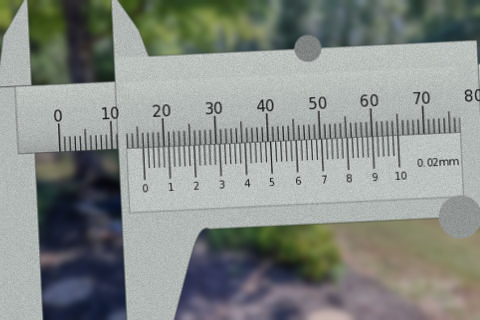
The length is 16.0 mm
